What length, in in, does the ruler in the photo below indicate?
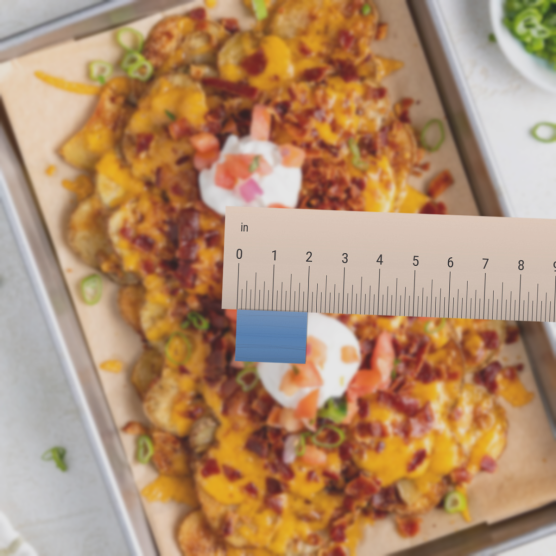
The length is 2 in
